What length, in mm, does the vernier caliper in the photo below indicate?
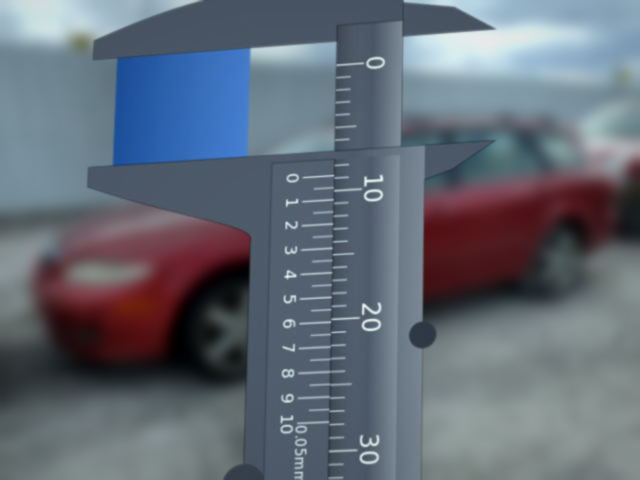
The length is 8.8 mm
